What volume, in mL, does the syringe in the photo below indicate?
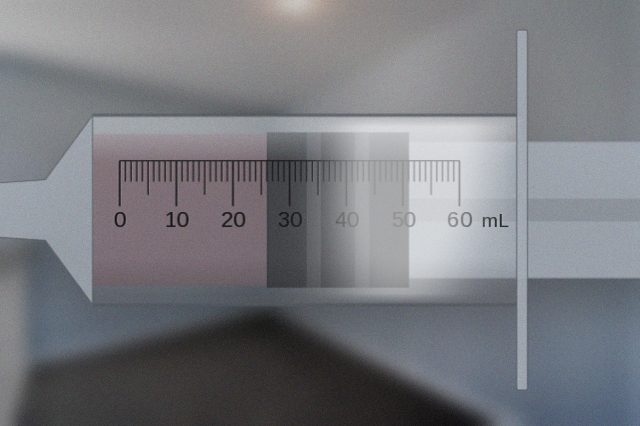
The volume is 26 mL
